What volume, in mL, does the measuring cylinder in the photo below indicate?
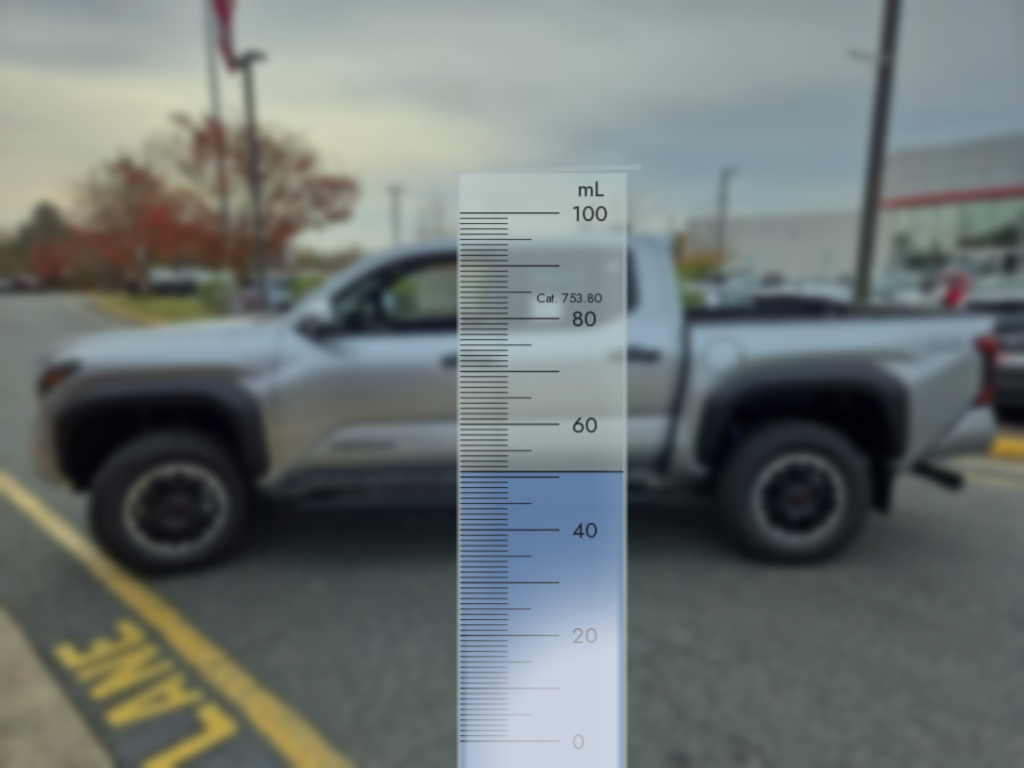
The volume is 51 mL
